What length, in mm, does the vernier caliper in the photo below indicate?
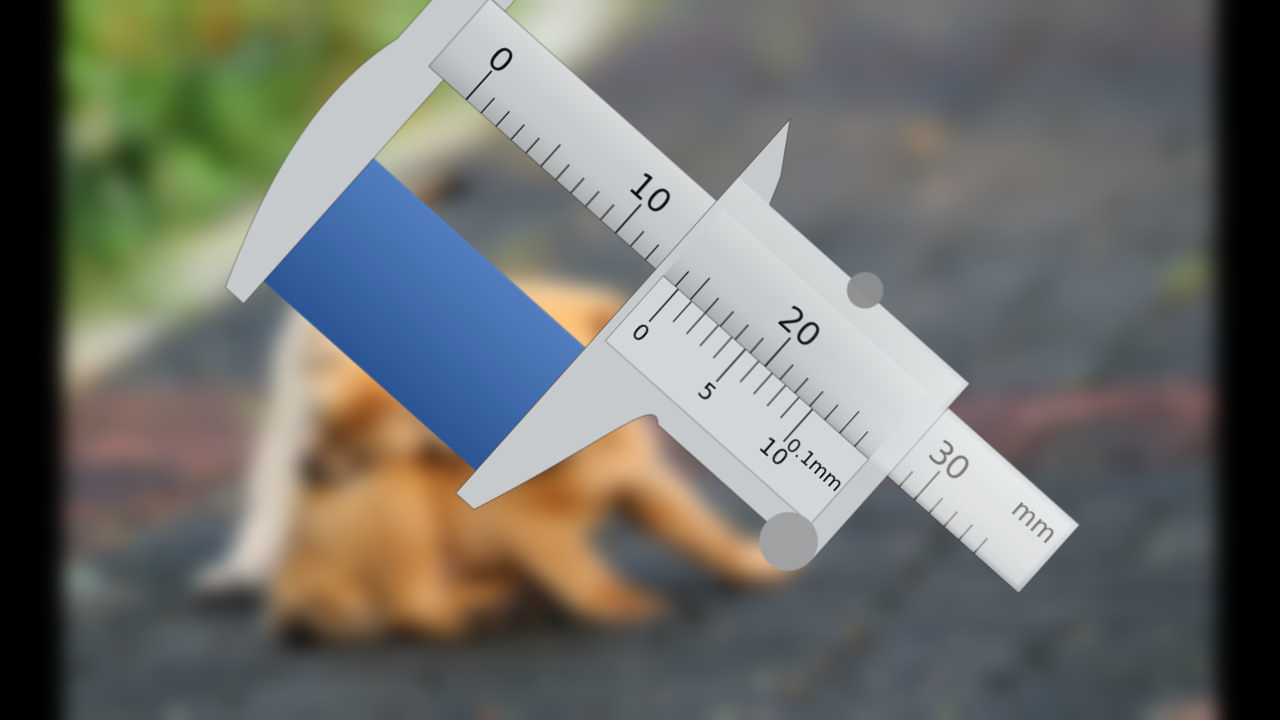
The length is 14.2 mm
